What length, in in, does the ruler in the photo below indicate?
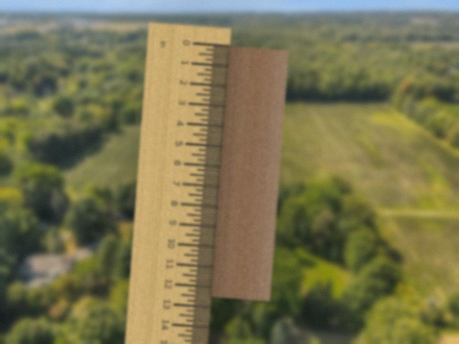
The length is 12.5 in
